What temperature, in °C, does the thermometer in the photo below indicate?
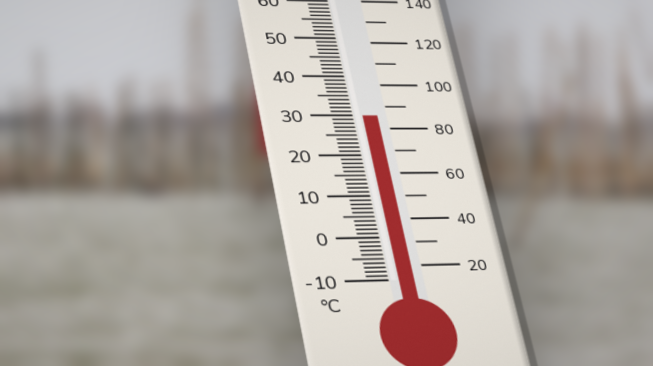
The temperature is 30 °C
